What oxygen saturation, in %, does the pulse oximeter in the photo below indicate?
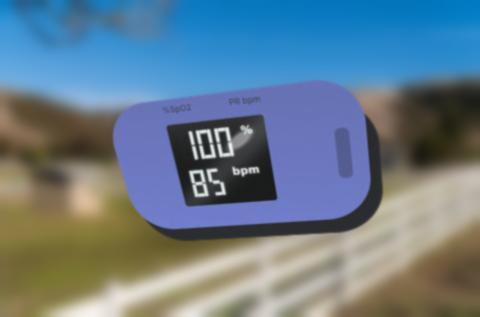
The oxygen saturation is 100 %
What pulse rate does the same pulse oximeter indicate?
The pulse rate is 85 bpm
